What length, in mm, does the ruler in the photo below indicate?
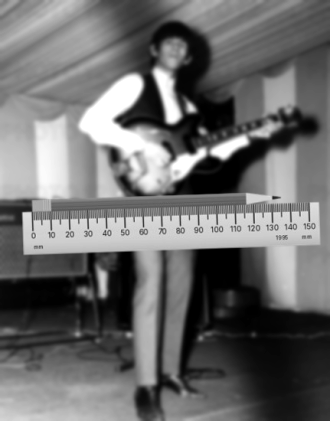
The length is 135 mm
